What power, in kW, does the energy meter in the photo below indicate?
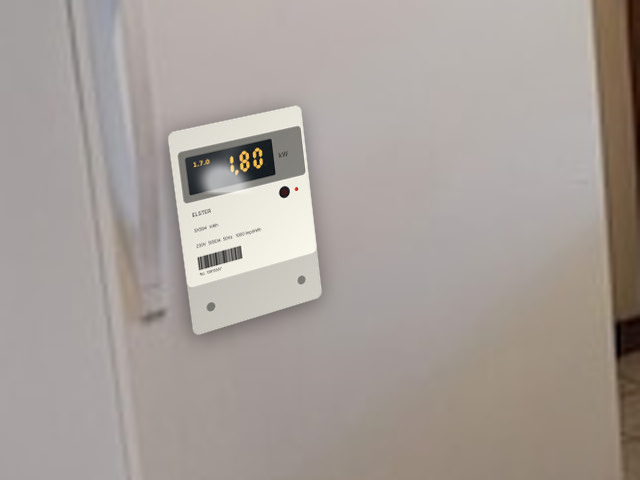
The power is 1.80 kW
